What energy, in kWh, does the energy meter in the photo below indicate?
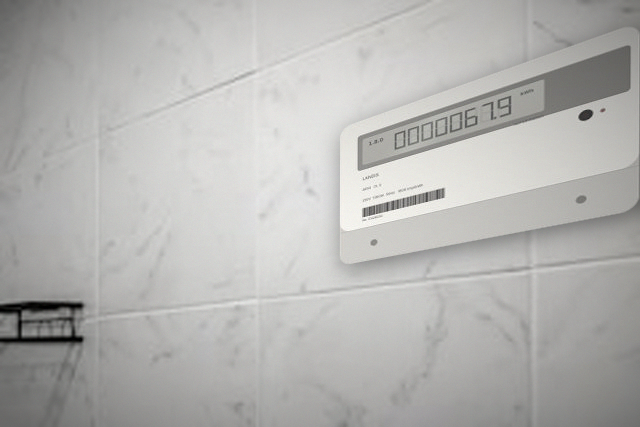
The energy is 67.9 kWh
